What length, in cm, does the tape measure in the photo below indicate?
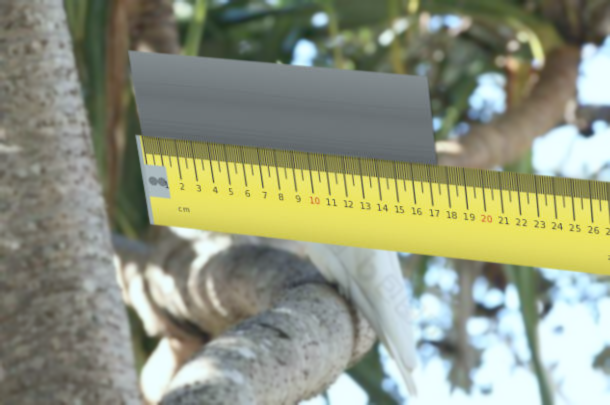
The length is 17.5 cm
